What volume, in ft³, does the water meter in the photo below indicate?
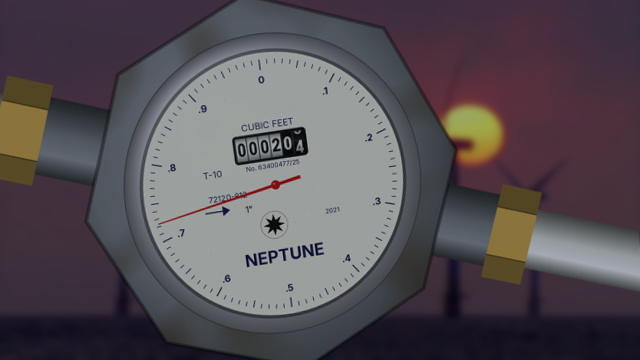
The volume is 203.72 ft³
